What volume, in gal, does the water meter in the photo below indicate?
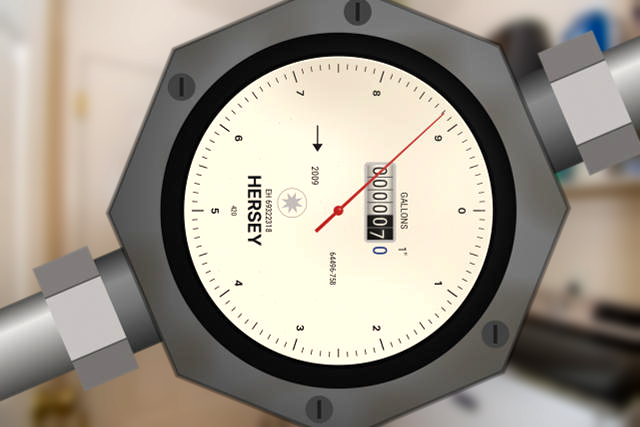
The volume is 68.8 gal
